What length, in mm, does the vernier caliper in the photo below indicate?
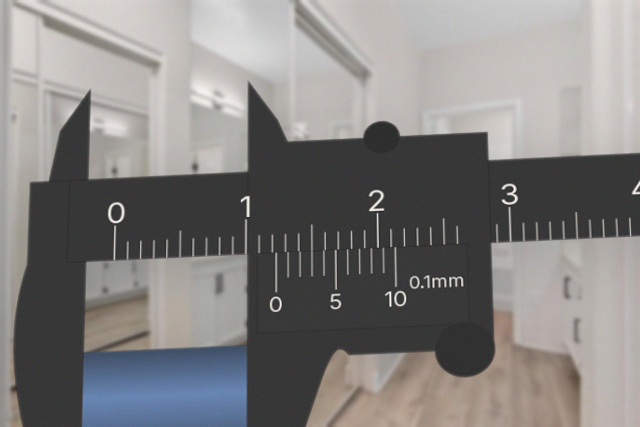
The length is 12.3 mm
